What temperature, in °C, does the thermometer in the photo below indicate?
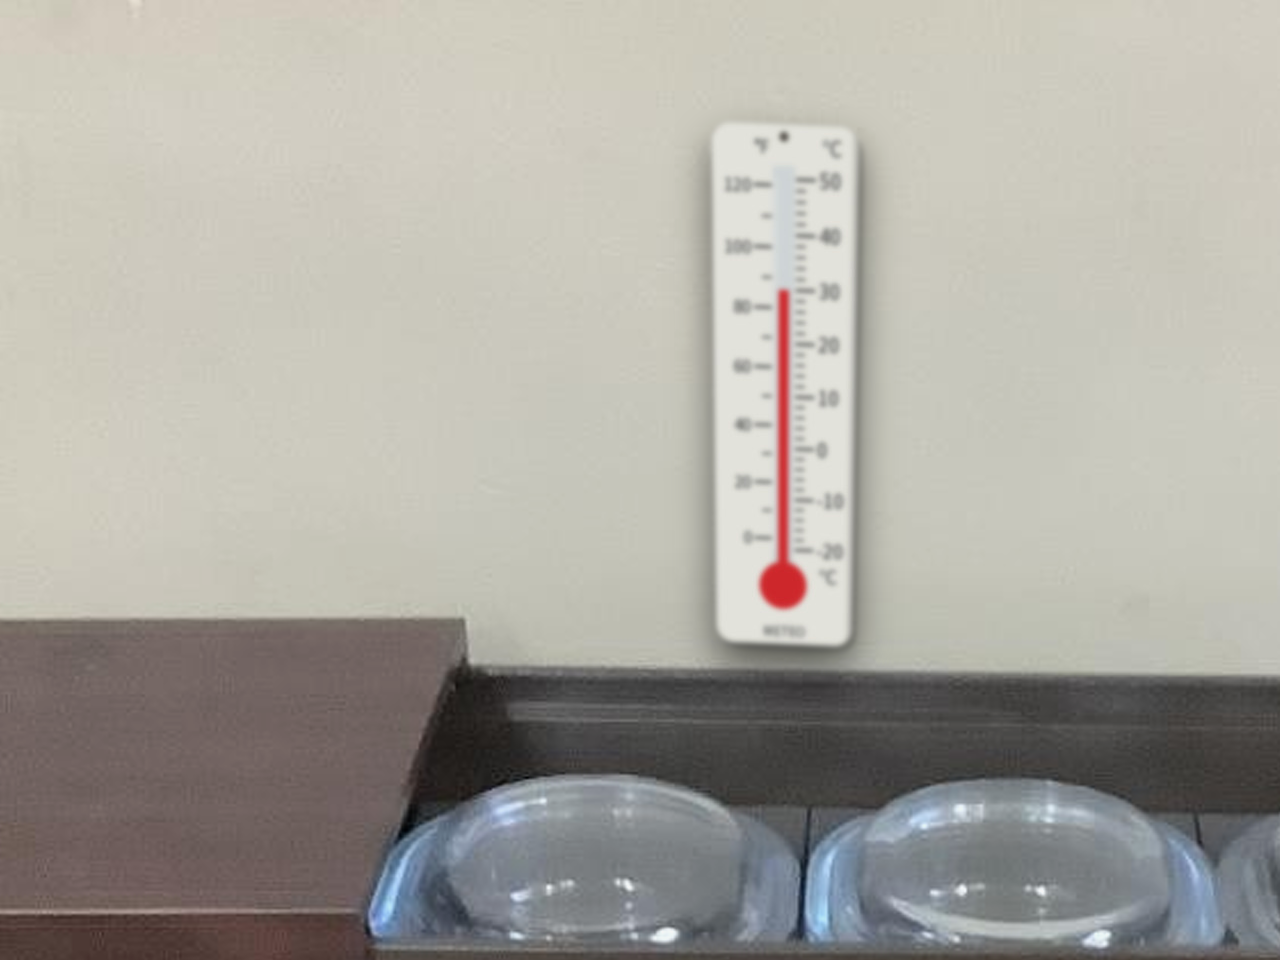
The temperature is 30 °C
